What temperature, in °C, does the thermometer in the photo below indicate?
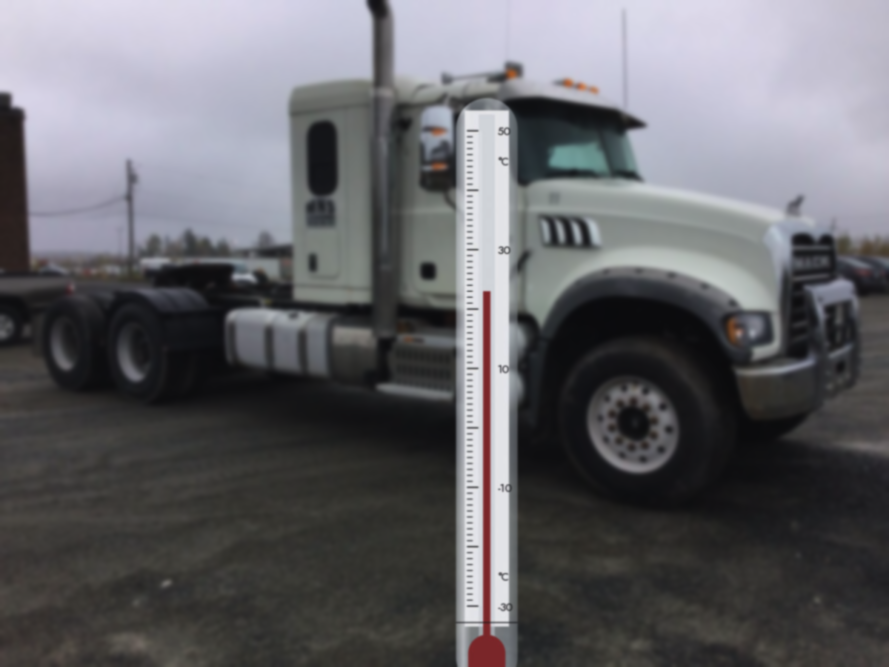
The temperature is 23 °C
